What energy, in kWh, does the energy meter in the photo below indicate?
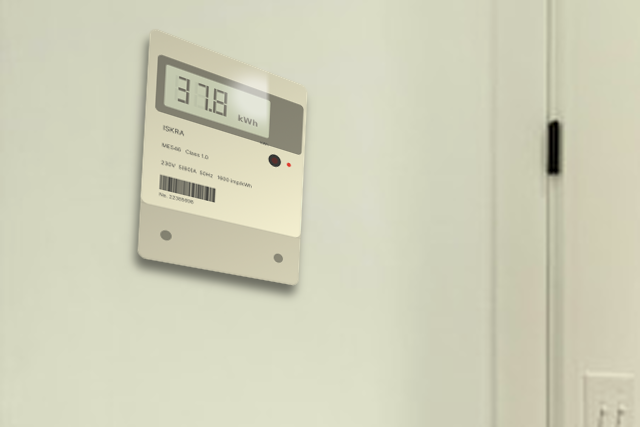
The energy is 37.8 kWh
